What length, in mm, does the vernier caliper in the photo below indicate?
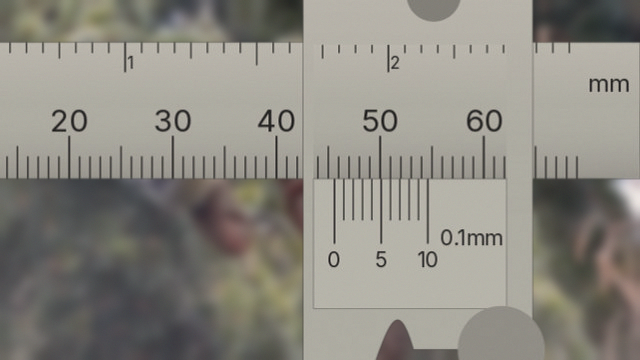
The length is 45.6 mm
